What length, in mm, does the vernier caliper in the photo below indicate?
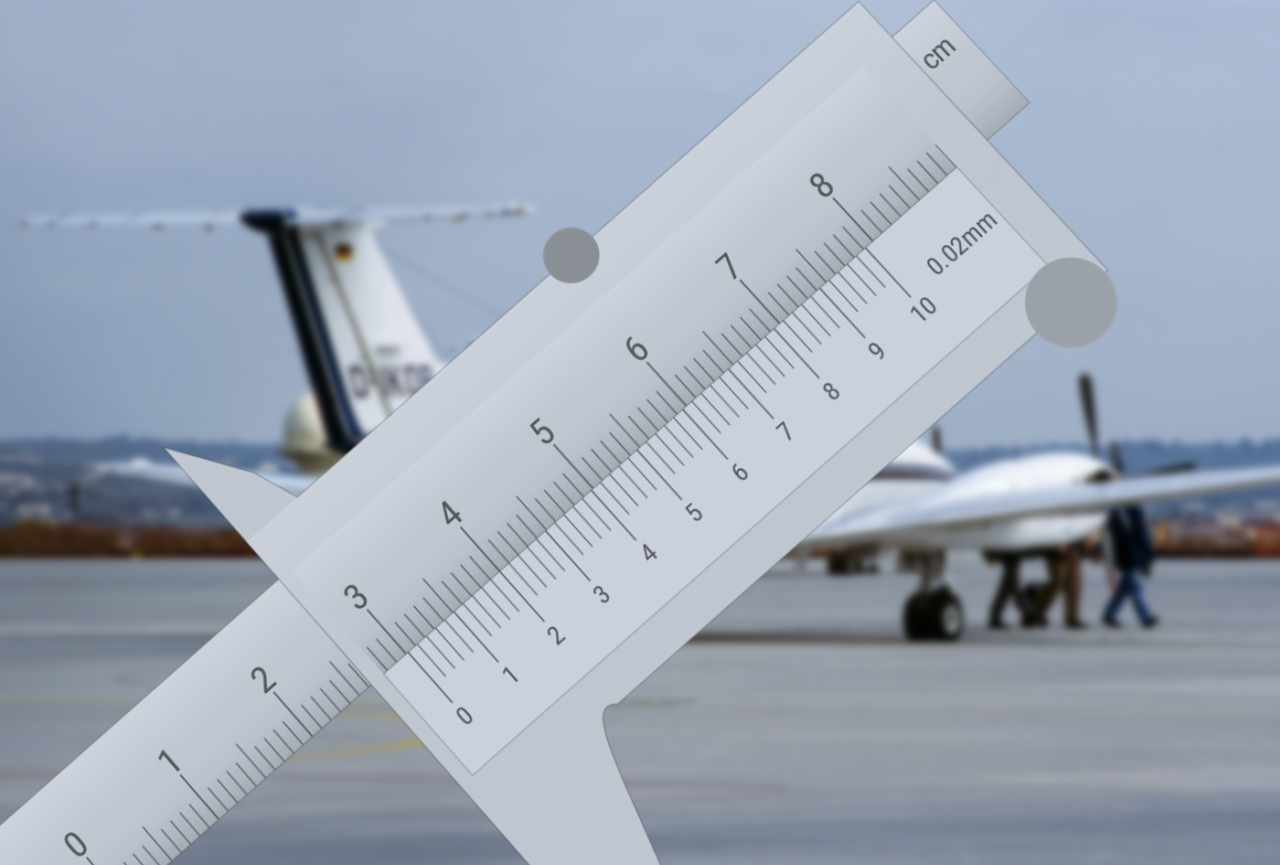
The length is 30.2 mm
